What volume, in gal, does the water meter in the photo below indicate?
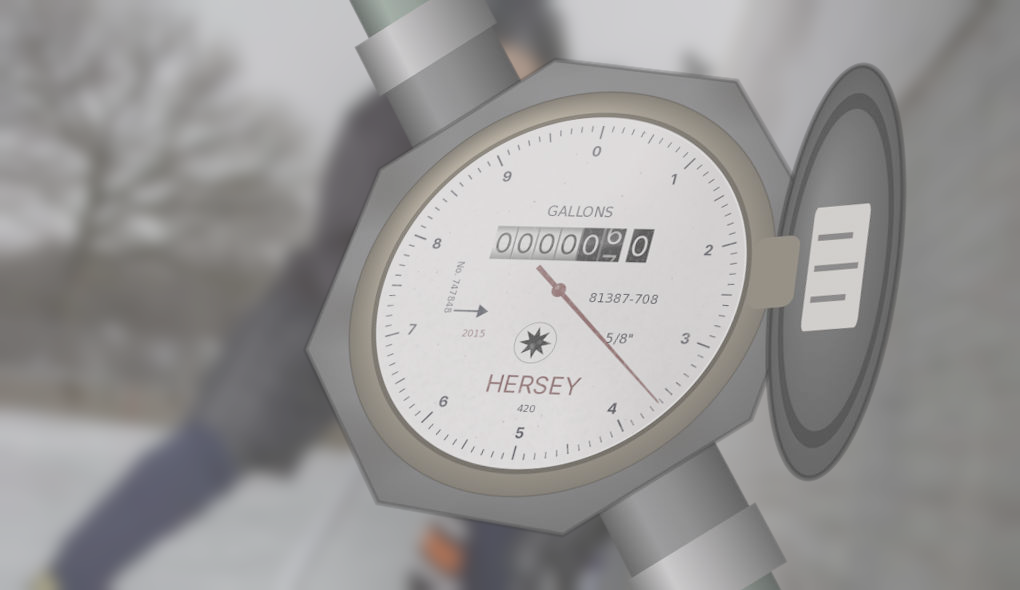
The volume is 63.6 gal
